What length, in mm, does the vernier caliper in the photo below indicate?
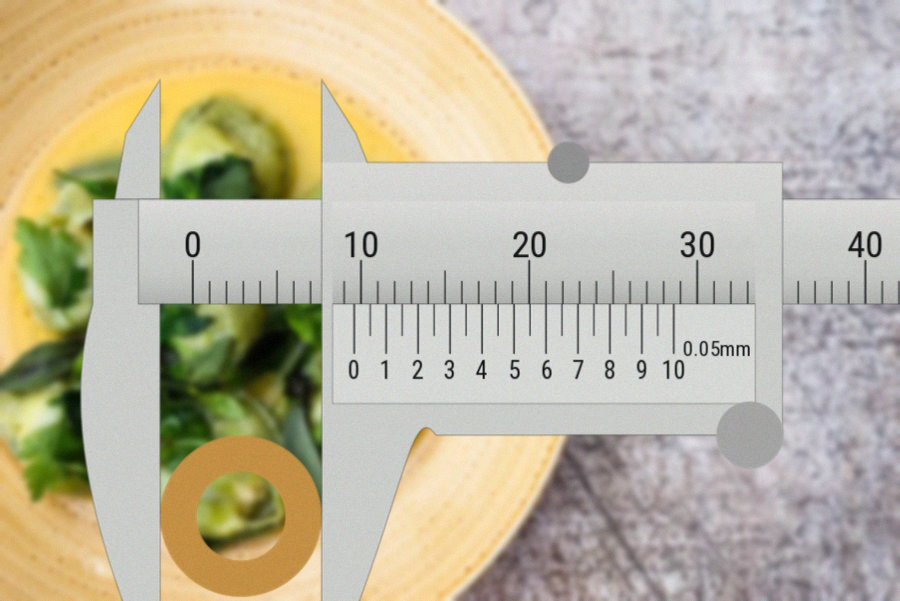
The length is 9.6 mm
